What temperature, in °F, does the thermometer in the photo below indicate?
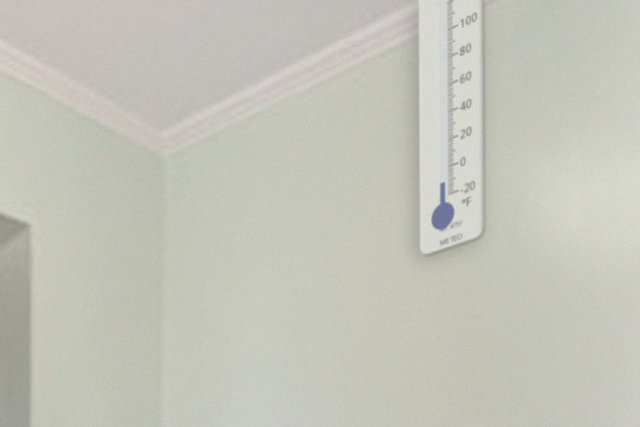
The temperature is -10 °F
